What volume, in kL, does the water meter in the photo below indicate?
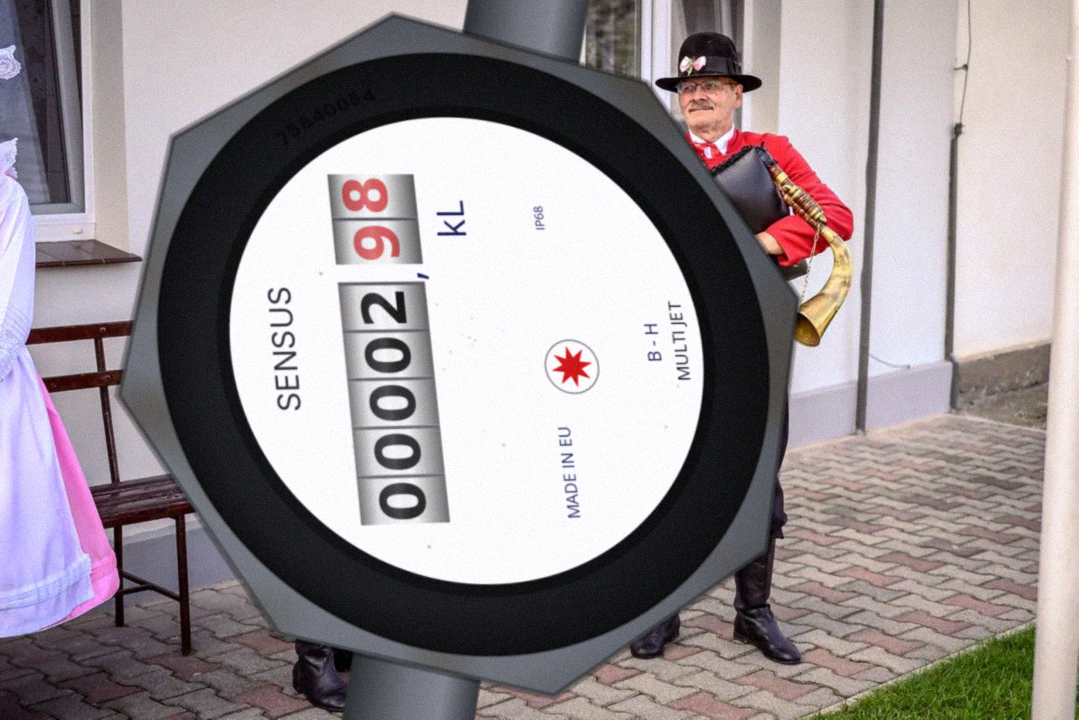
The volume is 2.98 kL
